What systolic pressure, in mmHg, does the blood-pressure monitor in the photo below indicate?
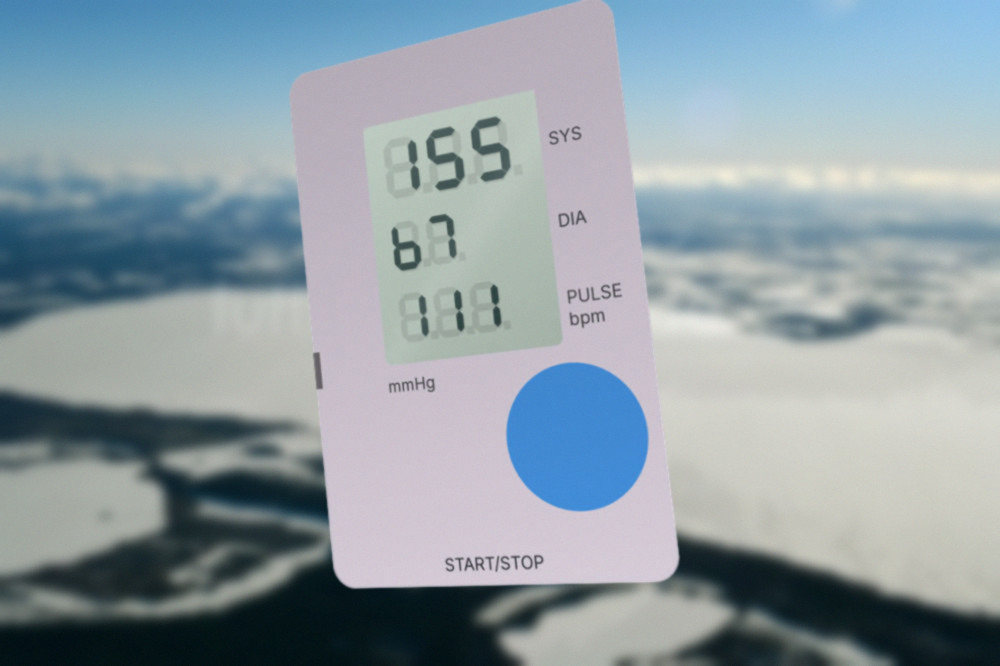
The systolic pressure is 155 mmHg
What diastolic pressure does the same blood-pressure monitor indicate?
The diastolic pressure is 67 mmHg
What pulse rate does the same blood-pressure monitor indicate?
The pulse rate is 111 bpm
